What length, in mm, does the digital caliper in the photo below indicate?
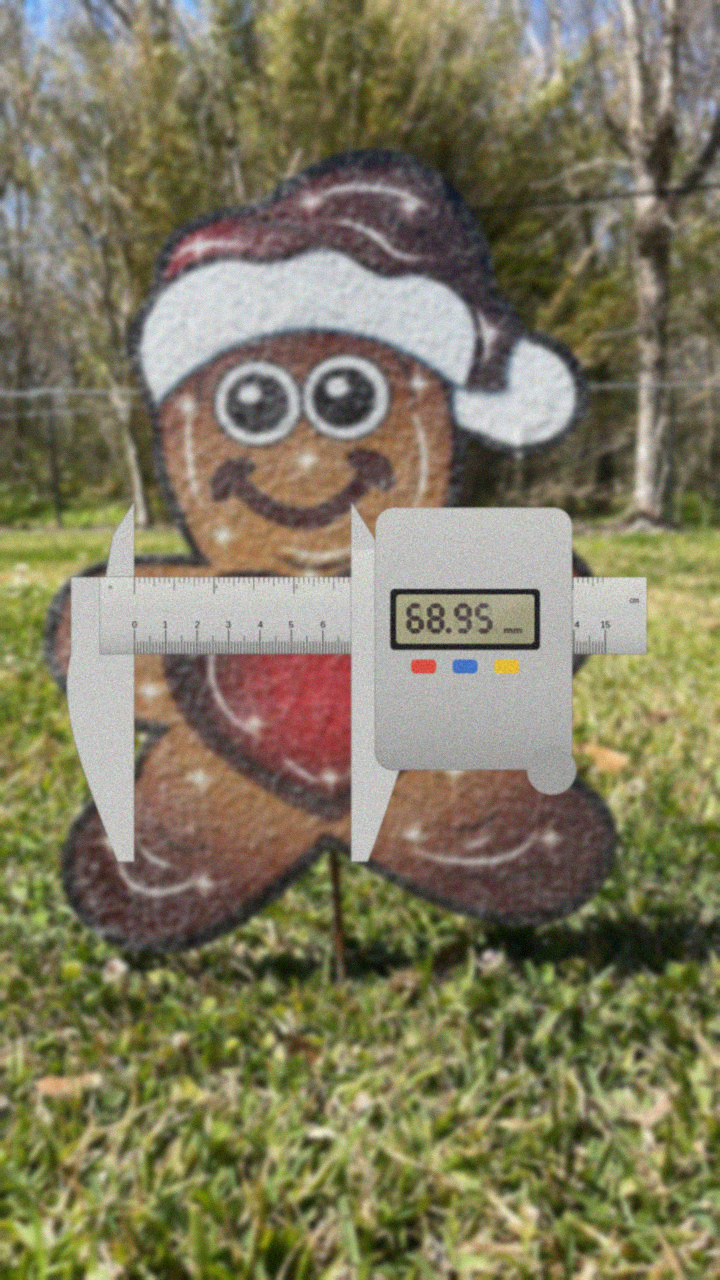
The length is 68.95 mm
